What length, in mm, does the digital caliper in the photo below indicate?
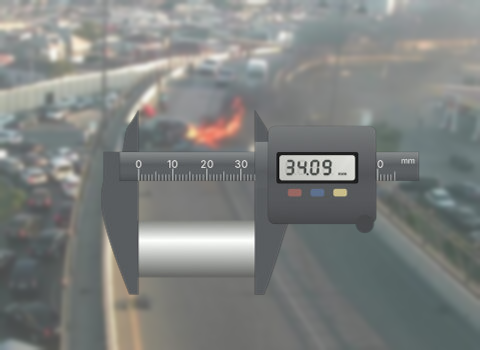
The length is 34.09 mm
